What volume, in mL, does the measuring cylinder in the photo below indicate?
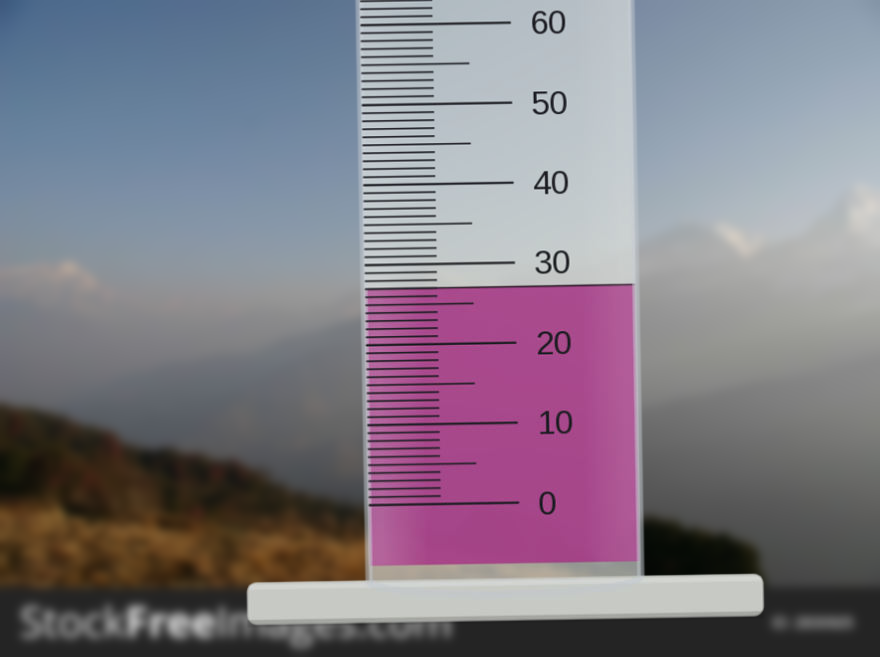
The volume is 27 mL
